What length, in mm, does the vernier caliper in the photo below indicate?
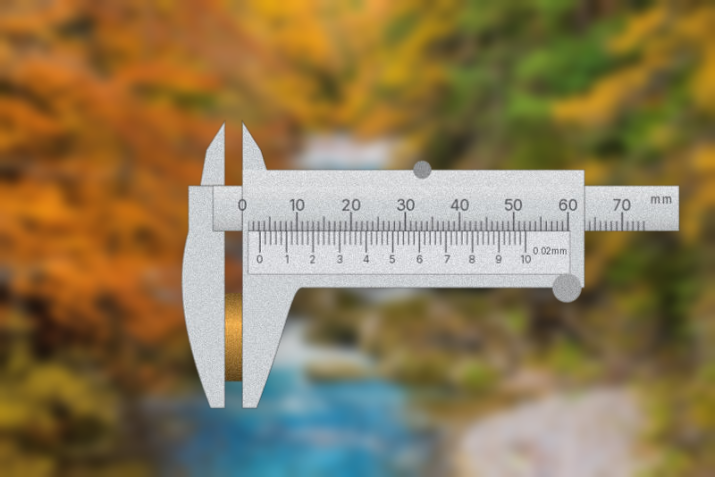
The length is 3.2 mm
